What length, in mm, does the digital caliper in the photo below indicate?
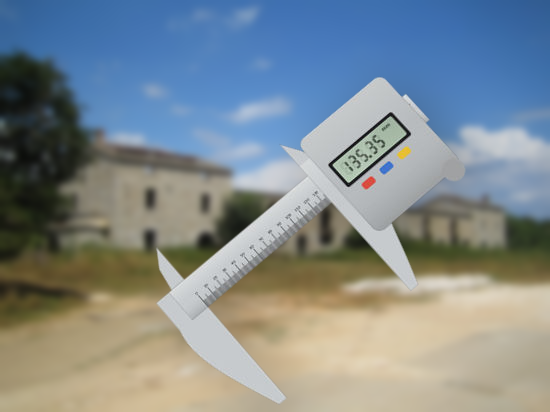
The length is 135.35 mm
